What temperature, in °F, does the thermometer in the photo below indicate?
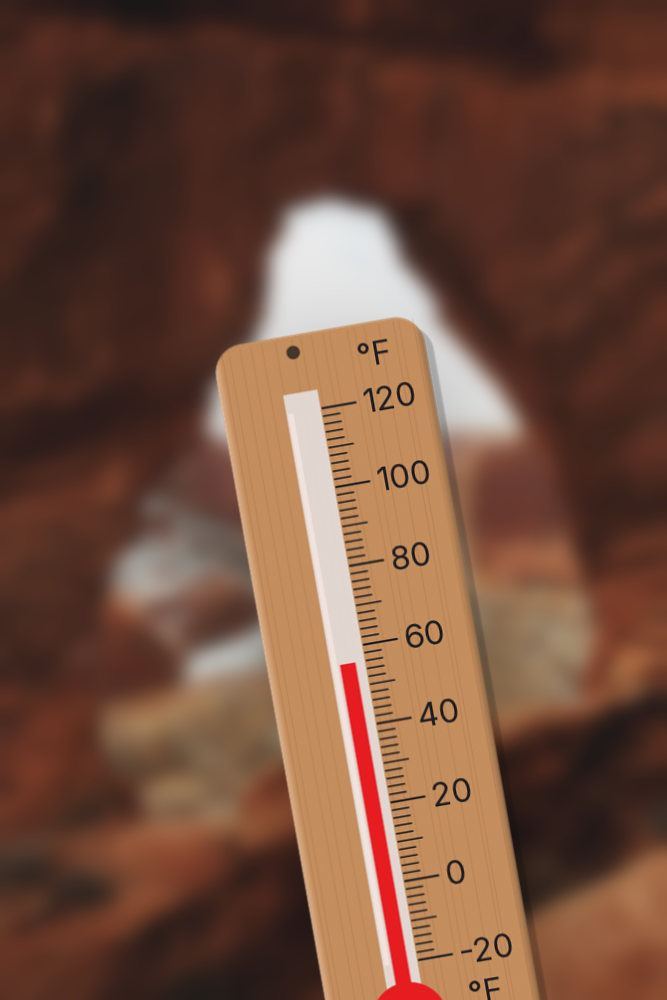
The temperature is 56 °F
